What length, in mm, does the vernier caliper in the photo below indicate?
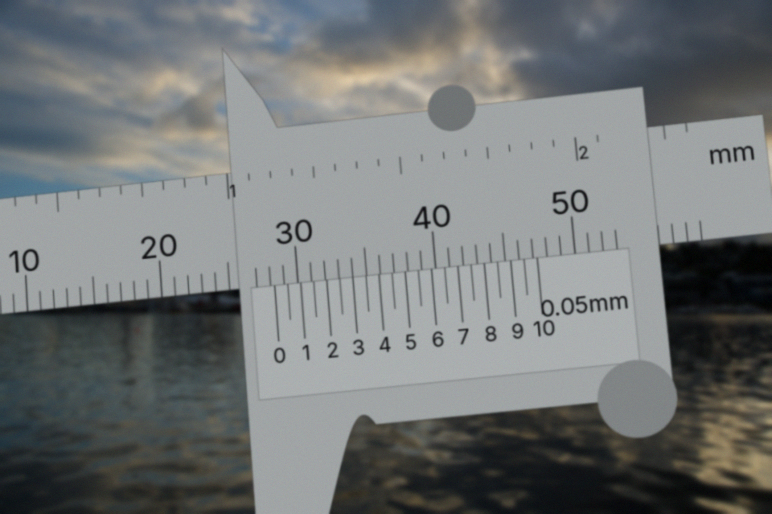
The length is 28.3 mm
